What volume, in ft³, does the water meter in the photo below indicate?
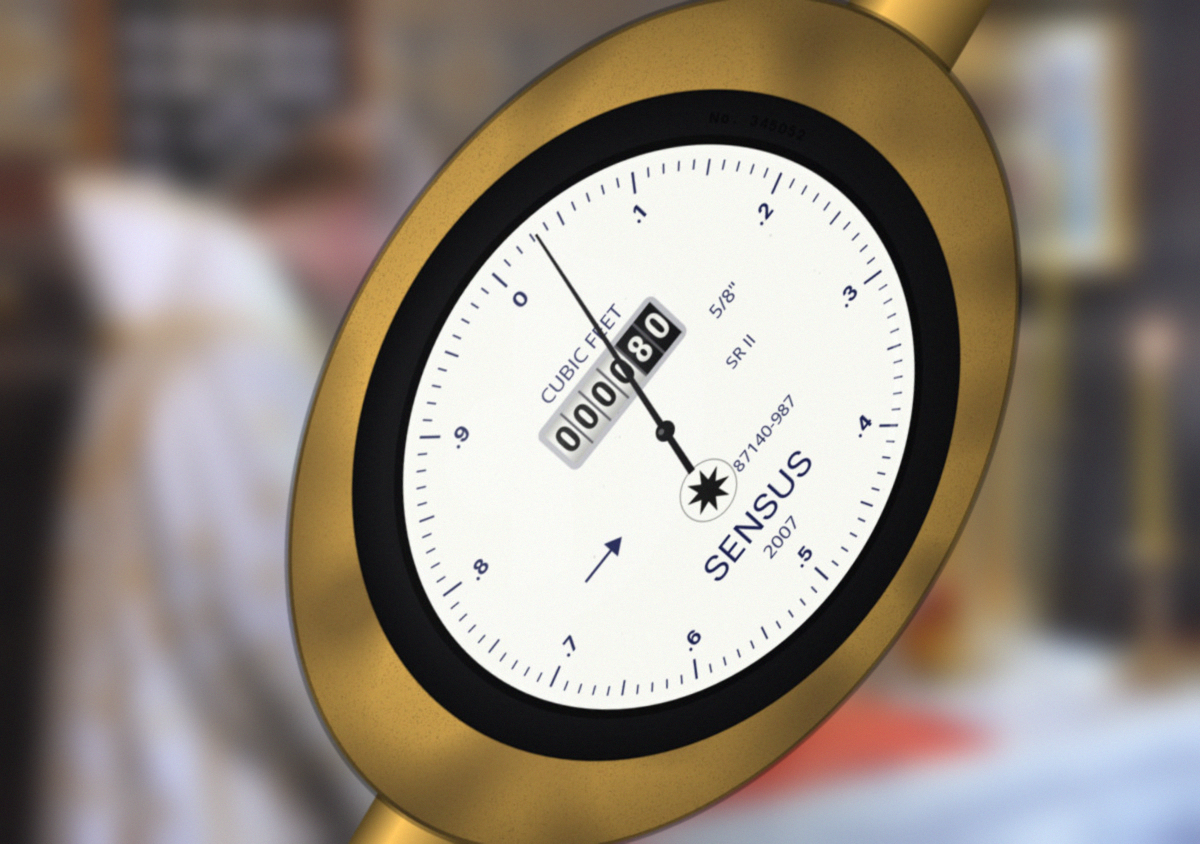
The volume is 80.03 ft³
